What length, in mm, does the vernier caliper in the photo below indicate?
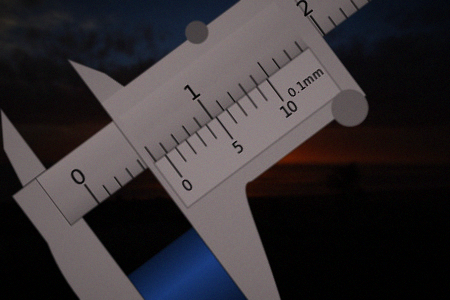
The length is 5.8 mm
